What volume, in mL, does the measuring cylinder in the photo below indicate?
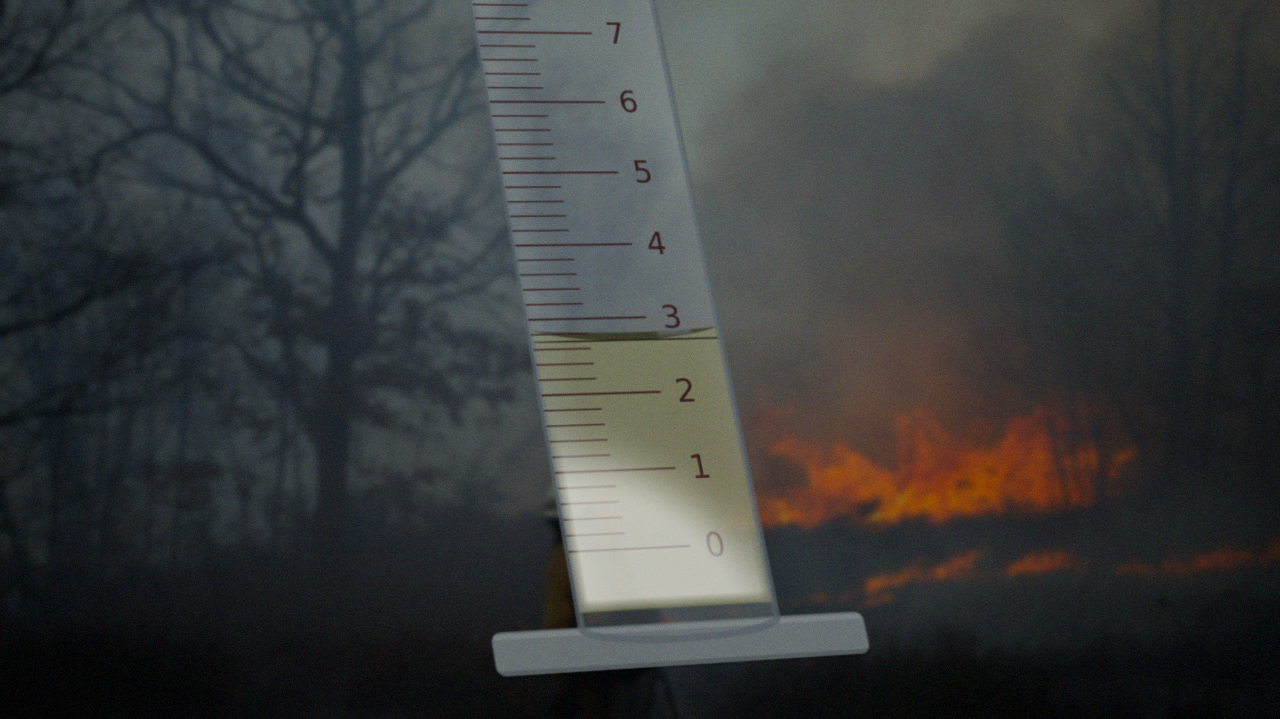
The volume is 2.7 mL
